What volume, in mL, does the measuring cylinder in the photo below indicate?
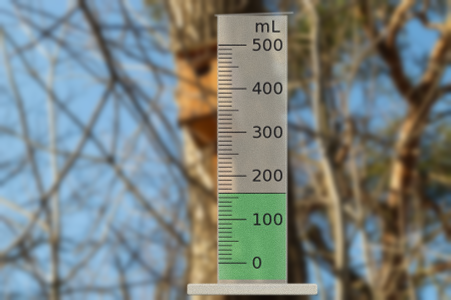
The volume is 160 mL
